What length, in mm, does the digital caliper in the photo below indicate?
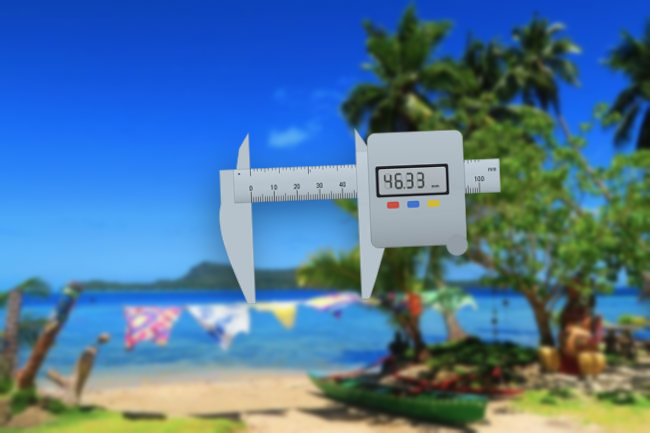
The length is 46.33 mm
